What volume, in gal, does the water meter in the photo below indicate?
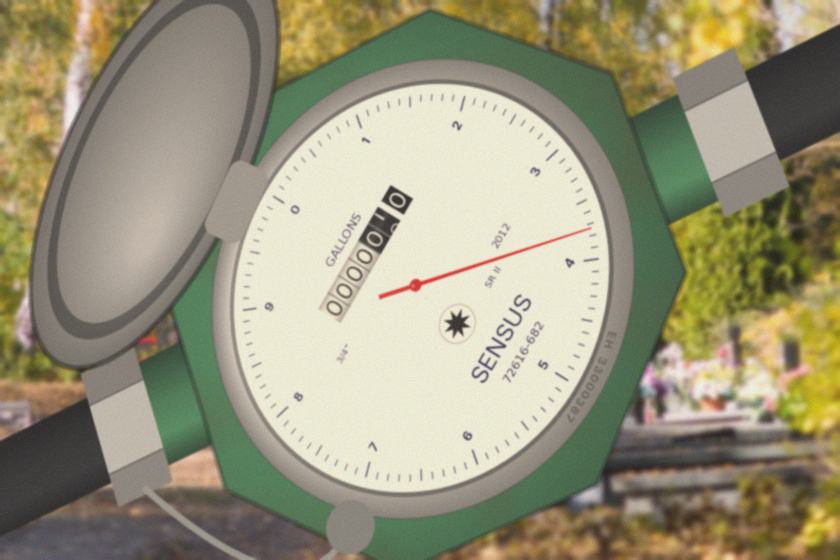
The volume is 13.7 gal
